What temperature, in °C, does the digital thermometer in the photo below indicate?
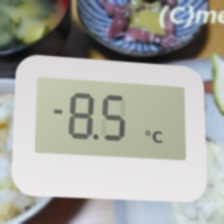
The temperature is -8.5 °C
